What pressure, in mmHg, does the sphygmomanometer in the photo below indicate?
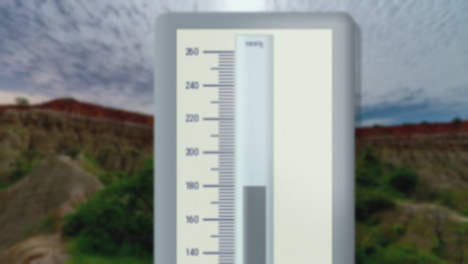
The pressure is 180 mmHg
